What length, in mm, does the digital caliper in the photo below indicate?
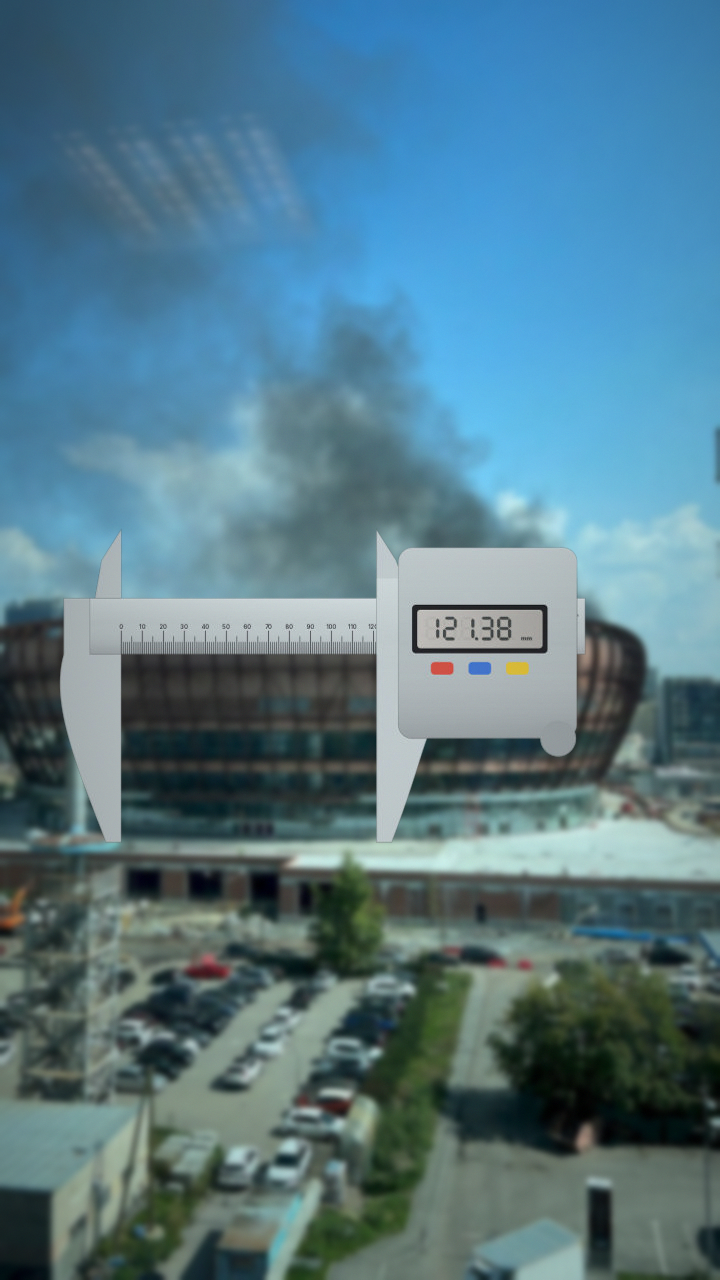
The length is 121.38 mm
